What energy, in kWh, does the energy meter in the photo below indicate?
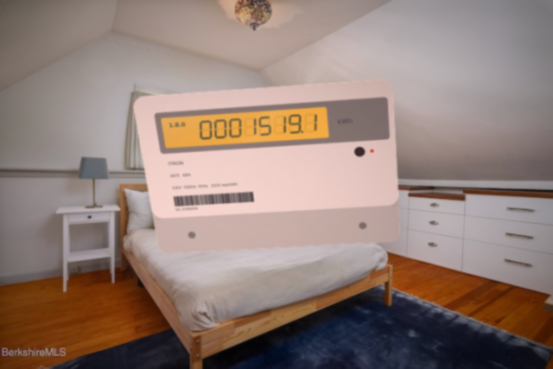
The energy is 1519.1 kWh
